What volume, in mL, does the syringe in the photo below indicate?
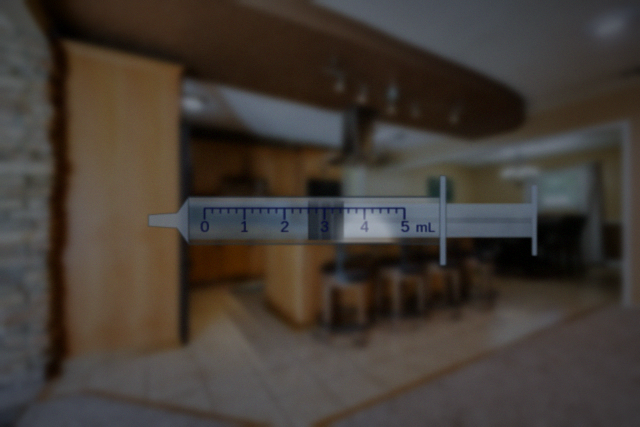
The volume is 2.6 mL
